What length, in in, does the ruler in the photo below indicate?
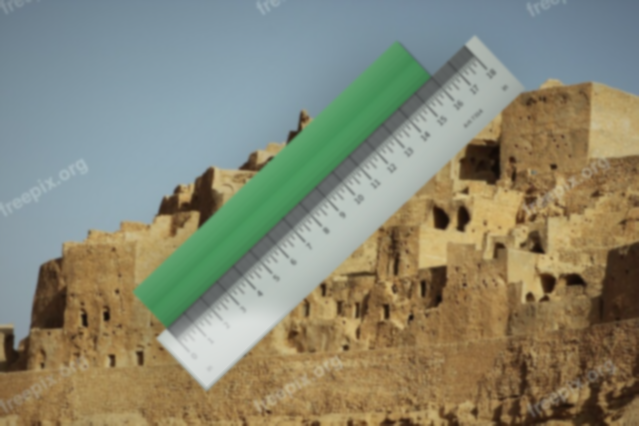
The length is 16 in
